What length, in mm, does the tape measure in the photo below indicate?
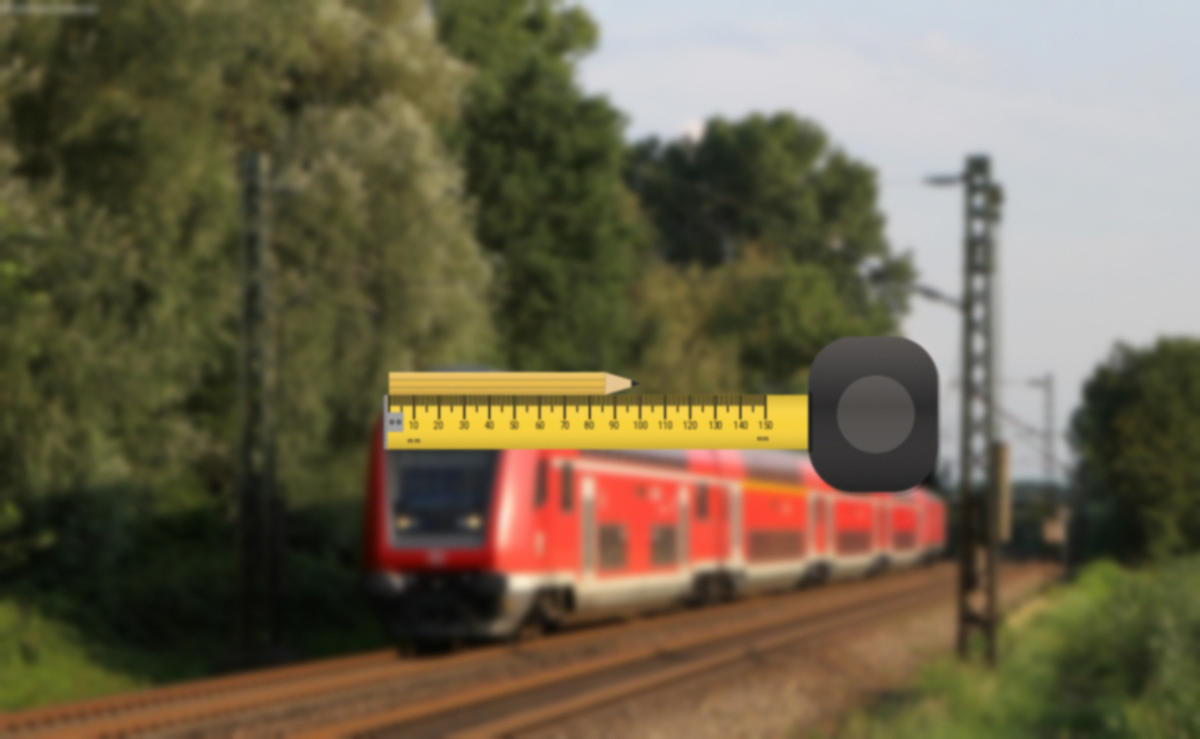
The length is 100 mm
